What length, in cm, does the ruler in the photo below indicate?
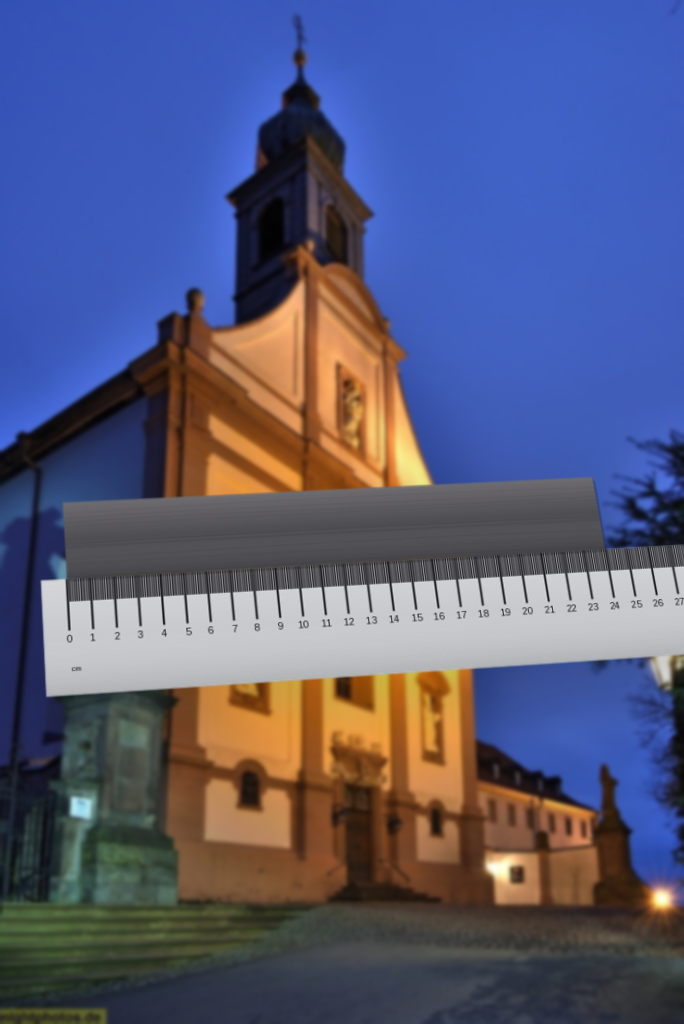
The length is 24 cm
